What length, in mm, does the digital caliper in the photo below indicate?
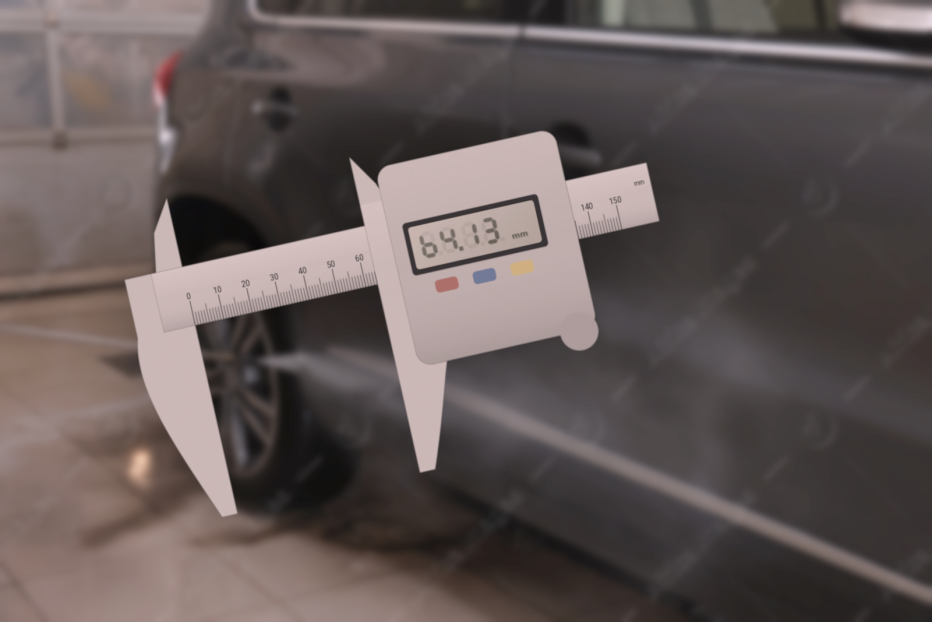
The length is 64.13 mm
